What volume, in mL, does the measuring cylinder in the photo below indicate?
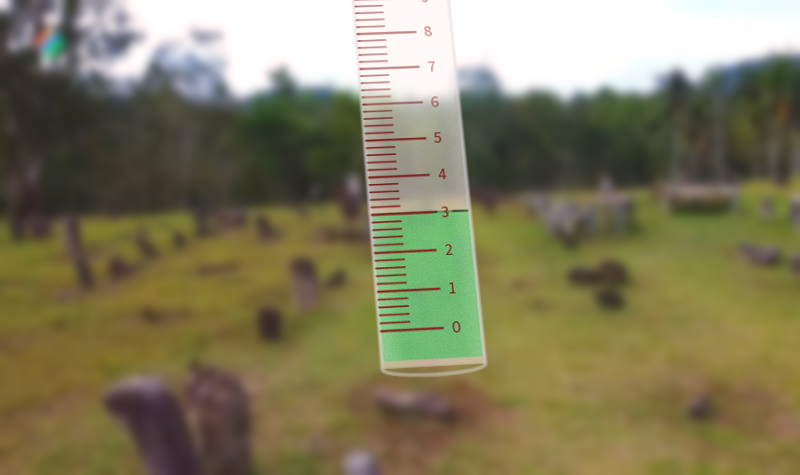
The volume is 3 mL
